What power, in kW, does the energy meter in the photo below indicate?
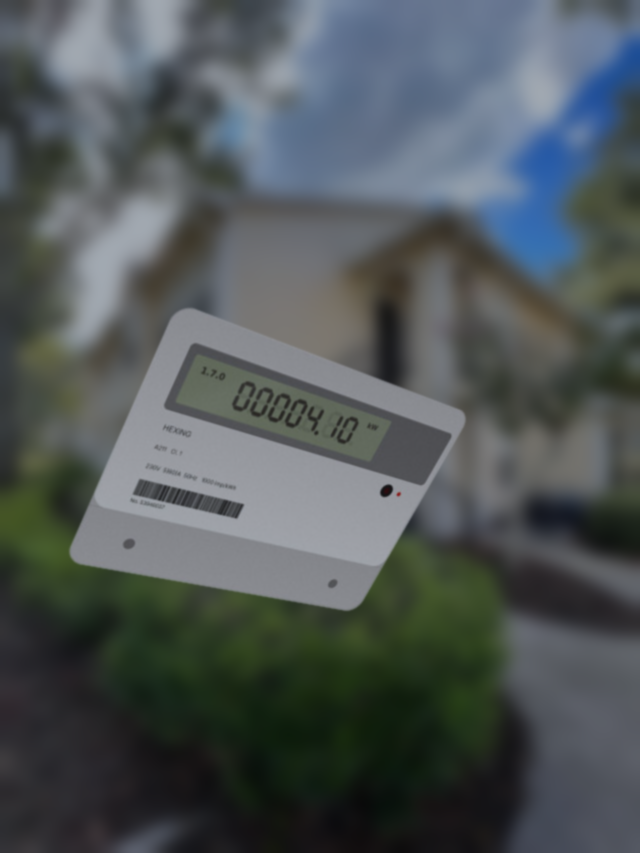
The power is 4.10 kW
